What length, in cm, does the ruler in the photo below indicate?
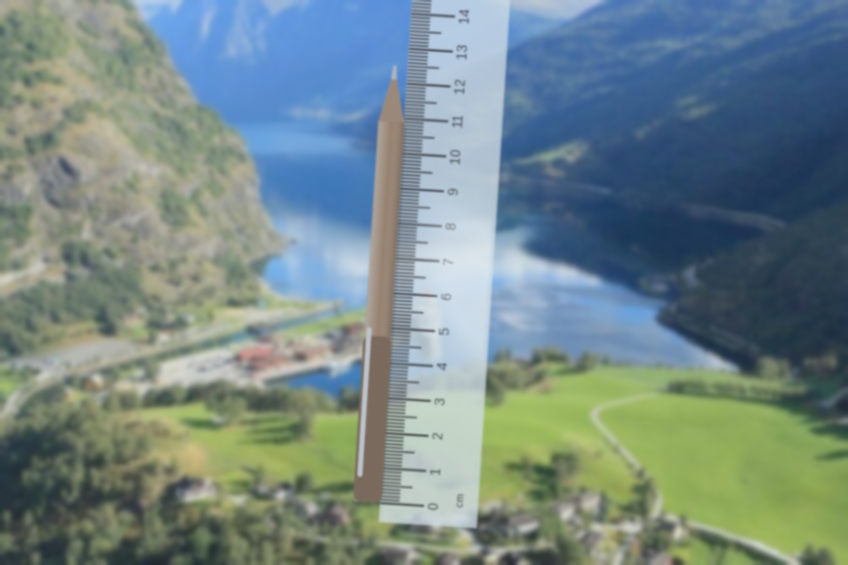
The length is 12.5 cm
